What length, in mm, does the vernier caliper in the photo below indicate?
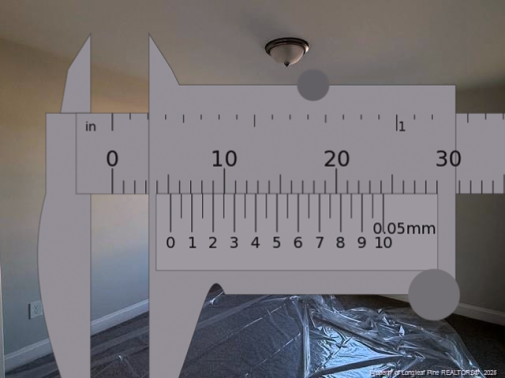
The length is 5.2 mm
